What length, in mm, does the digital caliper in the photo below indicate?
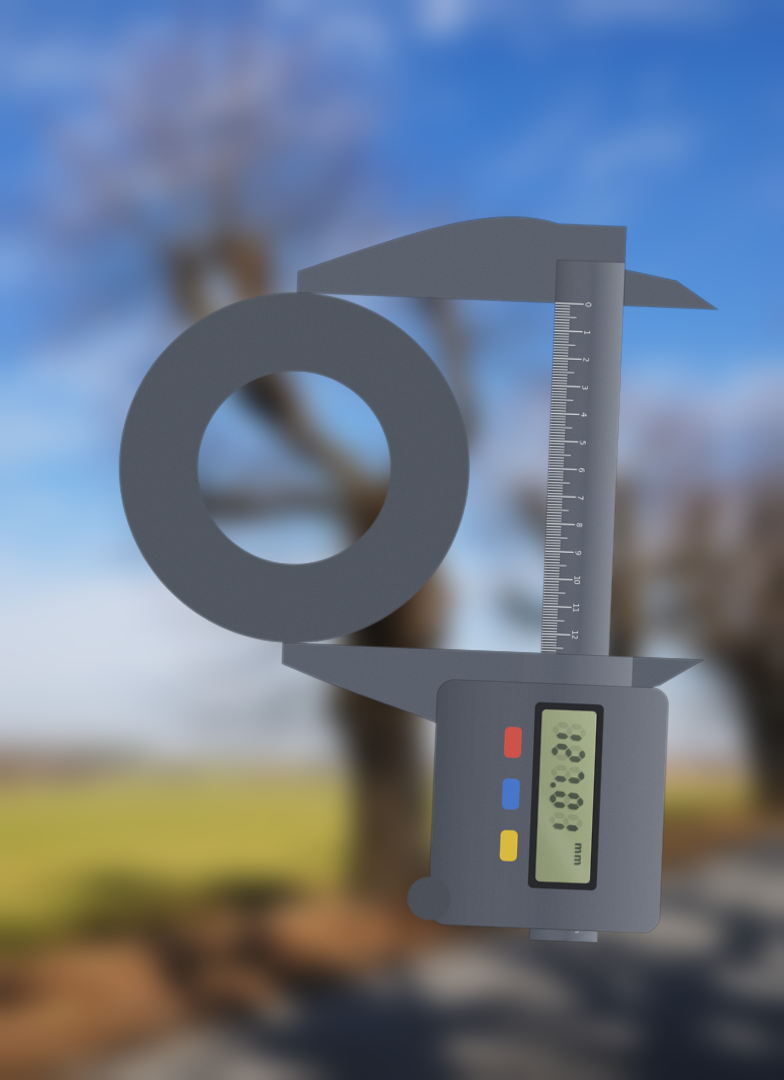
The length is 127.01 mm
